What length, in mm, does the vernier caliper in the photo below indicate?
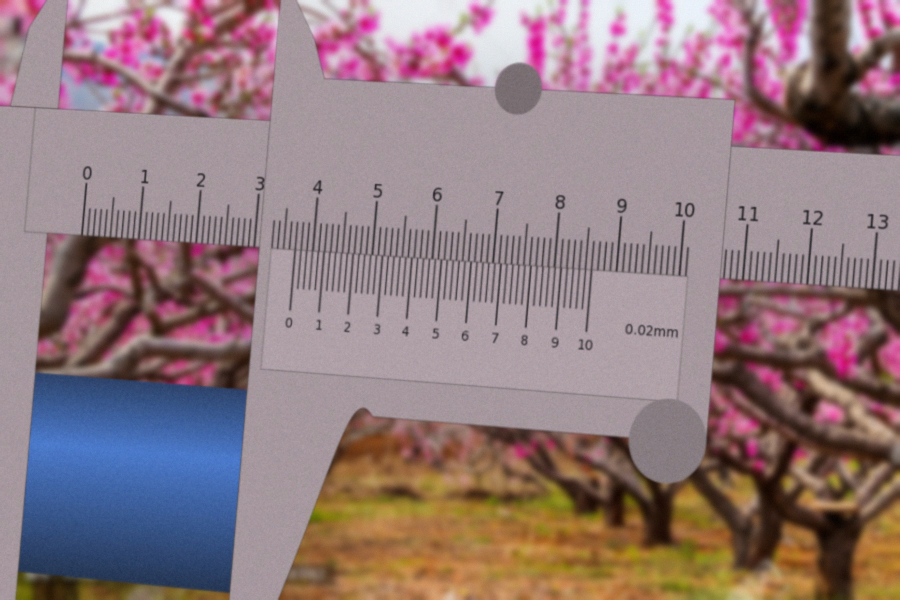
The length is 37.0 mm
